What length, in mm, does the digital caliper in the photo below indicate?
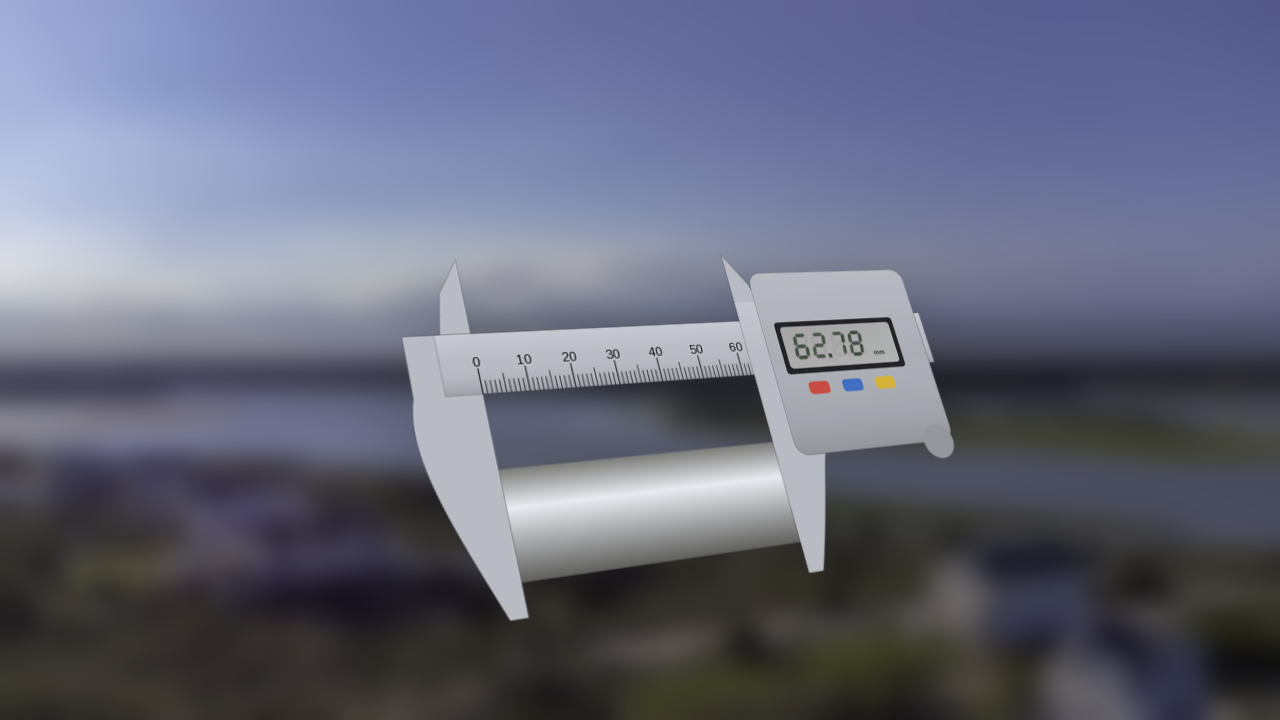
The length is 62.78 mm
